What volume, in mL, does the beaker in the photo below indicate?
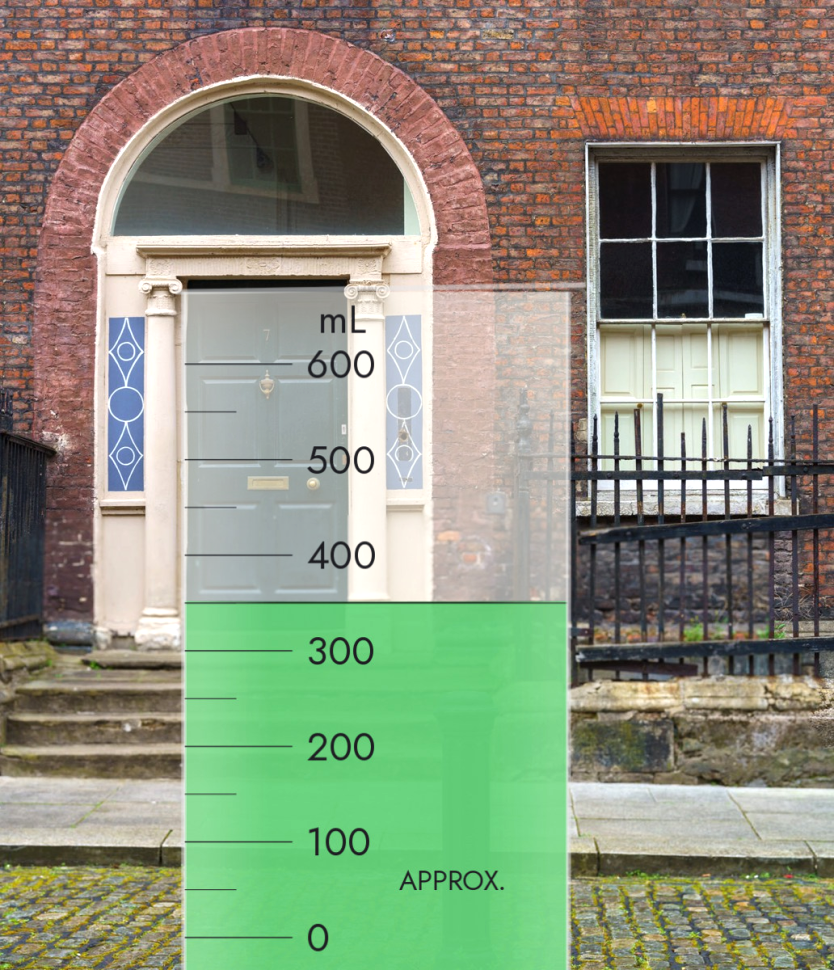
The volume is 350 mL
